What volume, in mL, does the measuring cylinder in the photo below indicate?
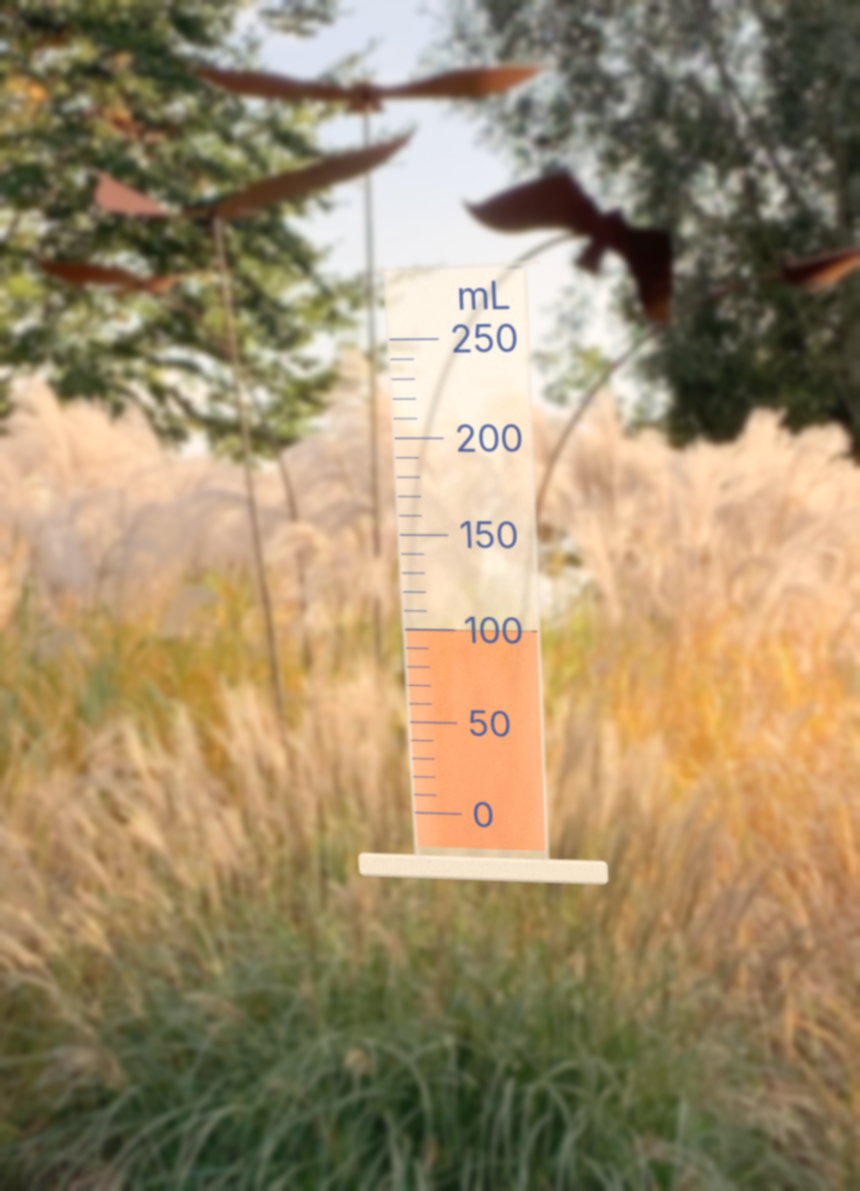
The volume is 100 mL
